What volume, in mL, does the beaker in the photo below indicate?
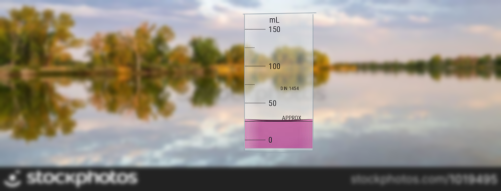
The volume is 25 mL
